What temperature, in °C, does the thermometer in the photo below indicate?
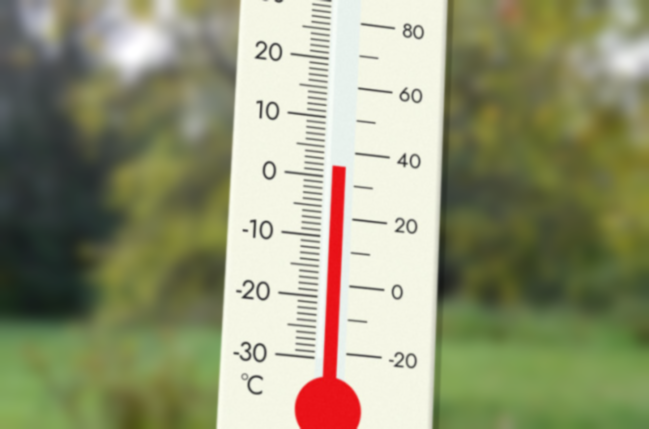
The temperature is 2 °C
